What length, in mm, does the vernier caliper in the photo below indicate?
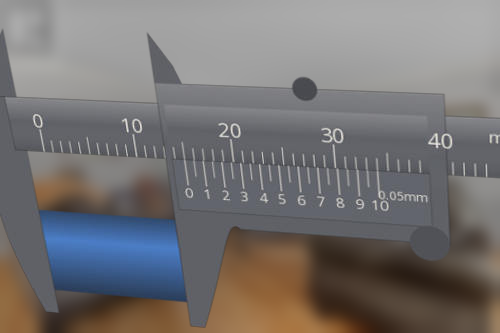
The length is 15.0 mm
